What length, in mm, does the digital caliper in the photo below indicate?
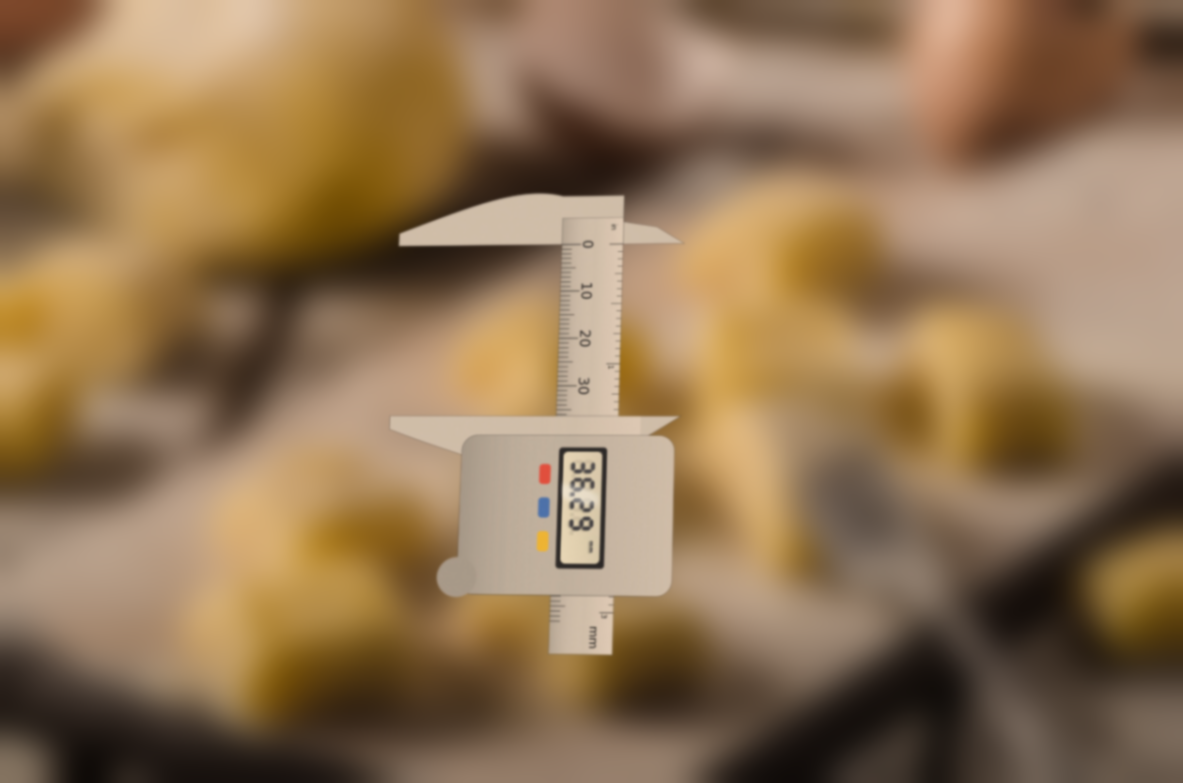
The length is 36.29 mm
